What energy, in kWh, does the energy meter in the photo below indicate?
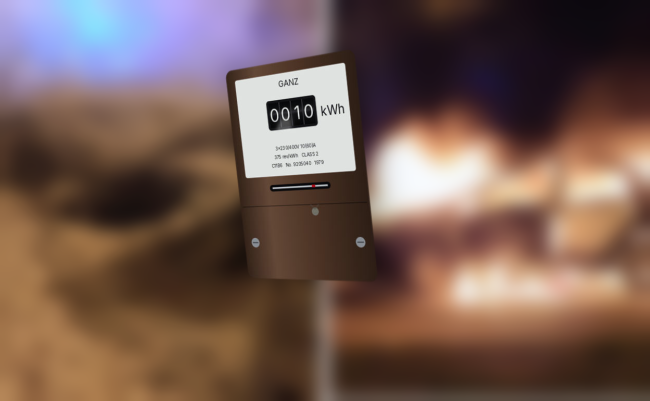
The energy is 10 kWh
